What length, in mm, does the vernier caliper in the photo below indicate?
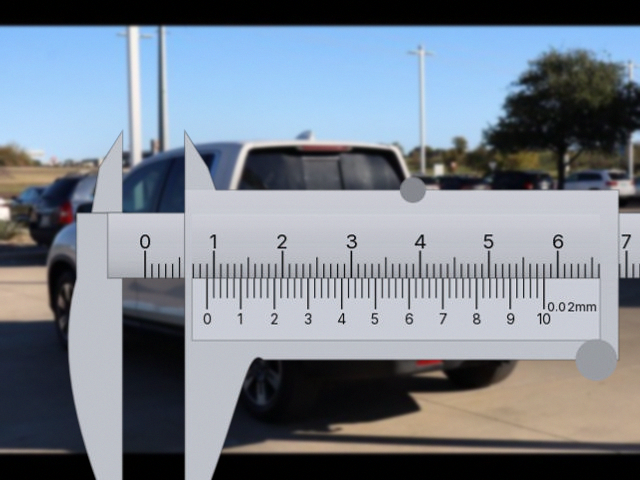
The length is 9.0 mm
